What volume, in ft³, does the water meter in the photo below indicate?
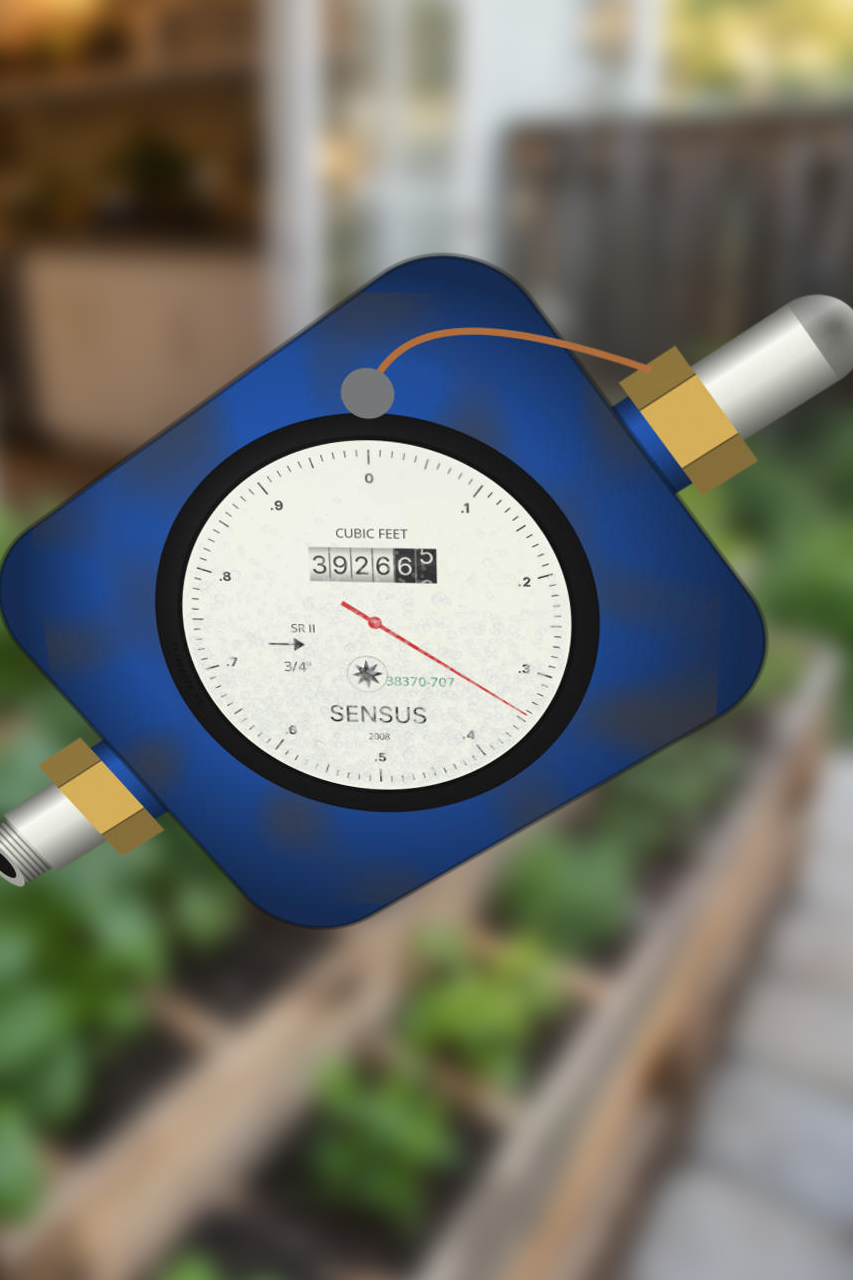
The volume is 392665.34 ft³
